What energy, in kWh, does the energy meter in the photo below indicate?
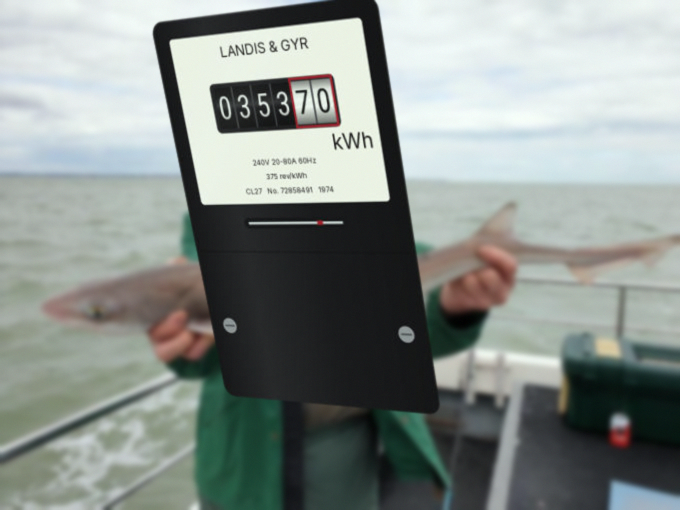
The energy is 353.70 kWh
